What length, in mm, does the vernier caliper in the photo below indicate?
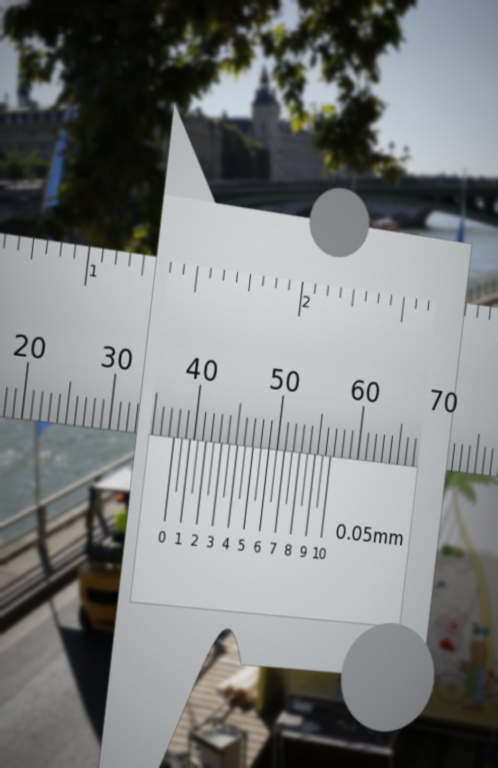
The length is 37.6 mm
